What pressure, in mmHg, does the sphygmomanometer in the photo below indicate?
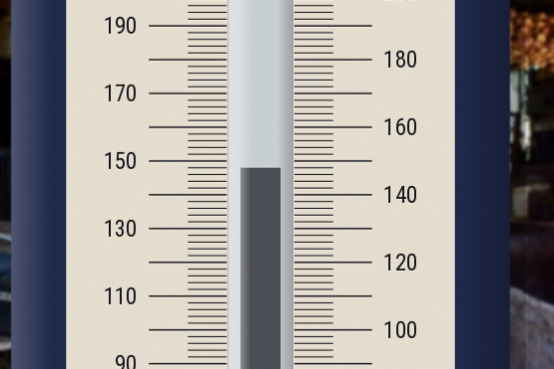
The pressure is 148 mmHg
